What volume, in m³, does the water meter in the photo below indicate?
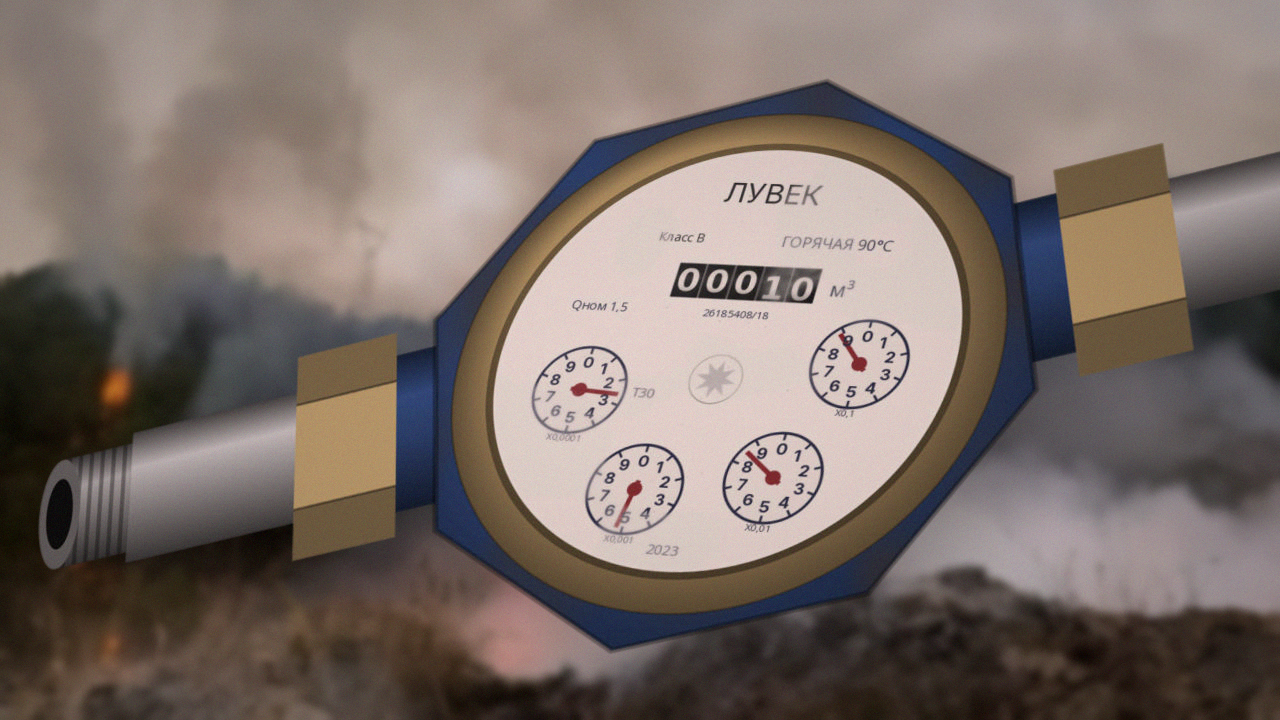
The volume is 9.8852 m³
